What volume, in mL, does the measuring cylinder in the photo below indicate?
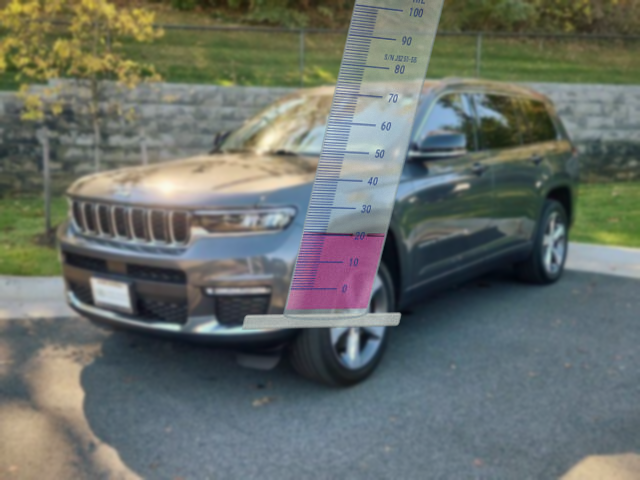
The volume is 20 mL
